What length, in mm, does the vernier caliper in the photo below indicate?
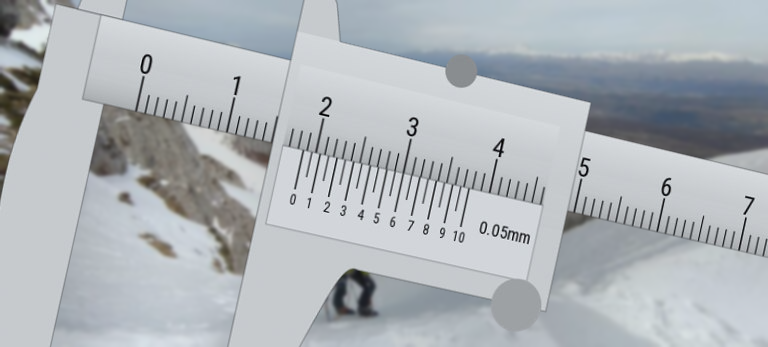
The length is 18.6 mm
